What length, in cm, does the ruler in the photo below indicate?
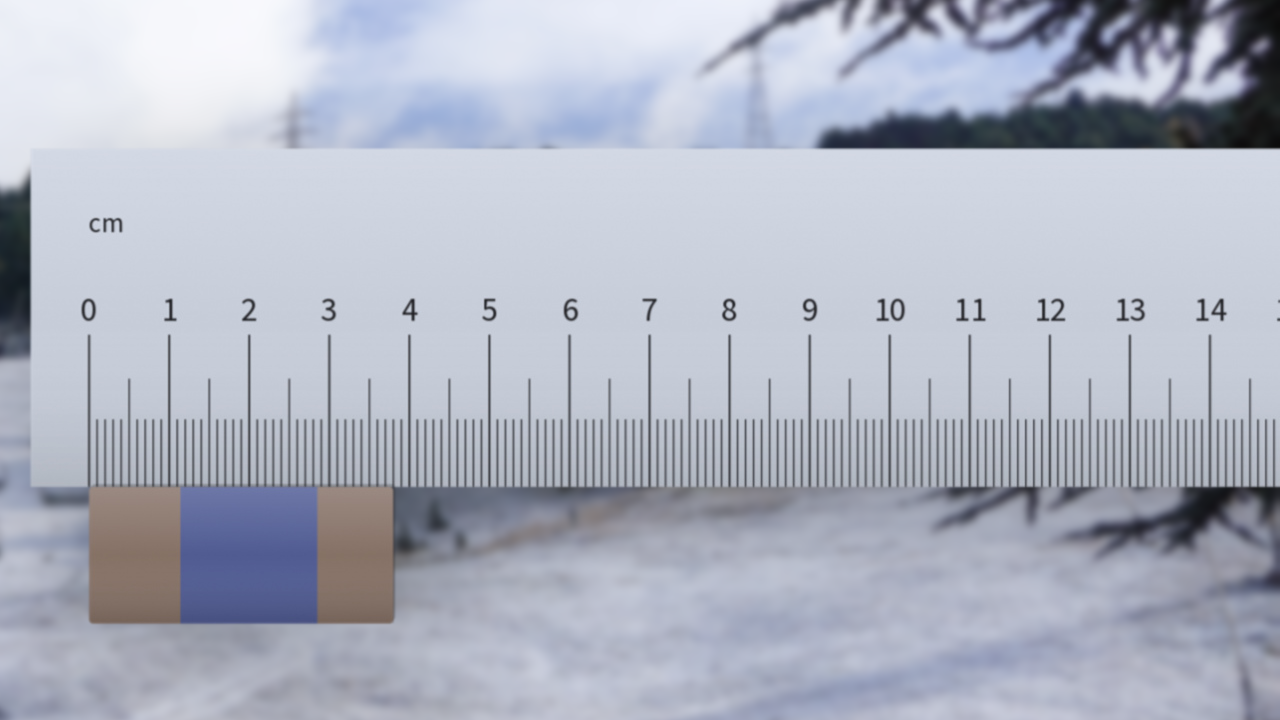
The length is 3.8 cm
